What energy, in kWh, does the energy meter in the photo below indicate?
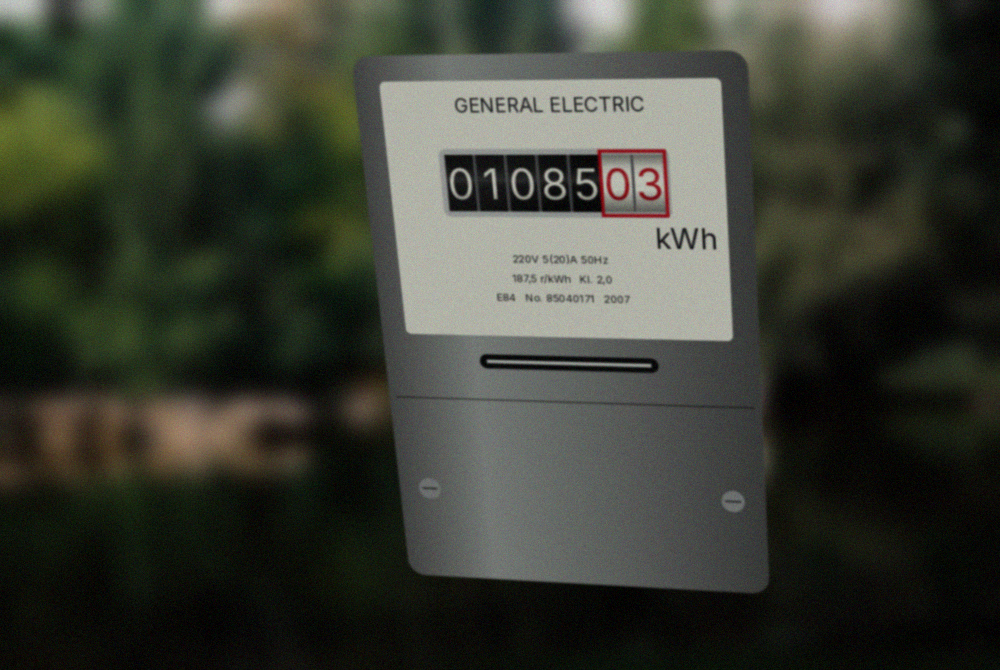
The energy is 1085.03 kWh
